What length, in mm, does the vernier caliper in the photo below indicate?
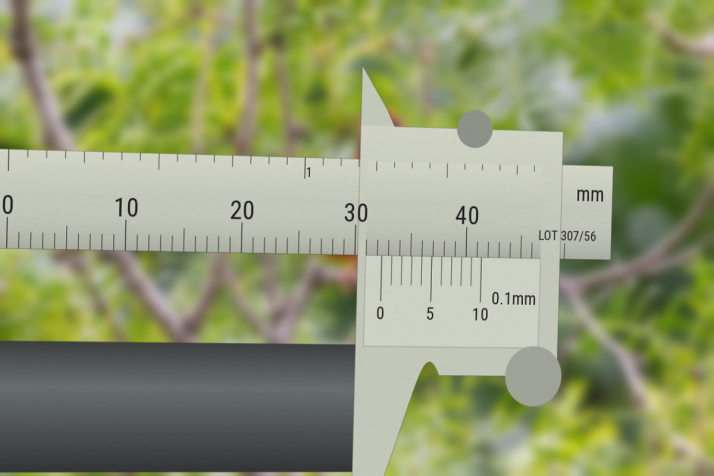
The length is 32.4 mm
